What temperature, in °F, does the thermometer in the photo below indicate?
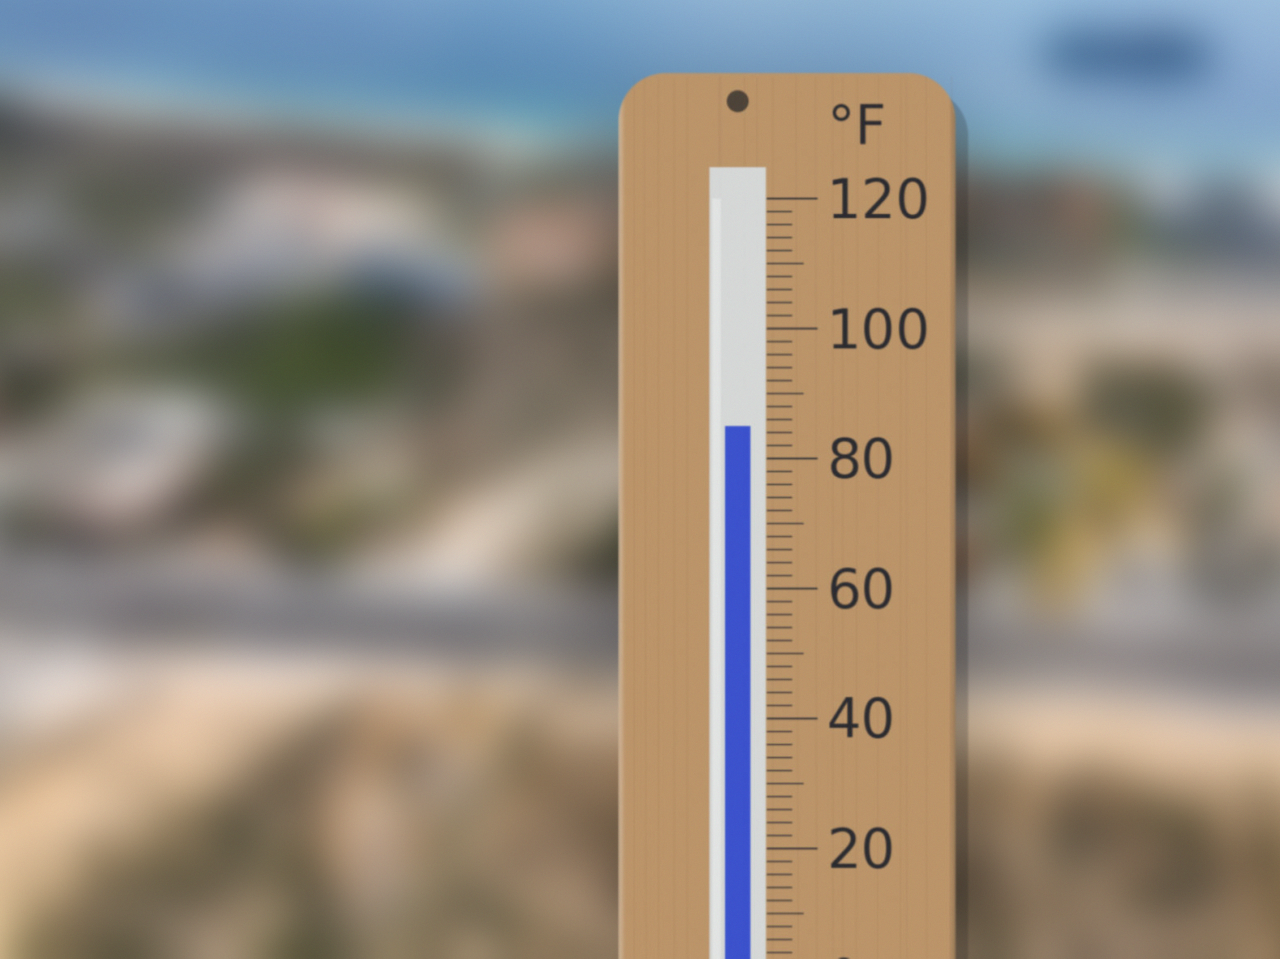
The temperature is 85 °F
